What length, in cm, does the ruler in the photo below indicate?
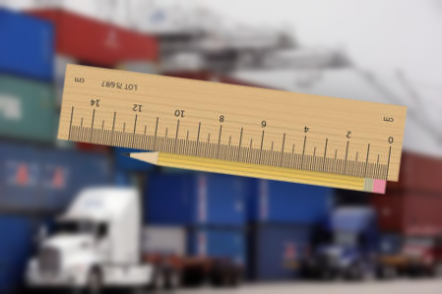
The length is 12.5 cm
